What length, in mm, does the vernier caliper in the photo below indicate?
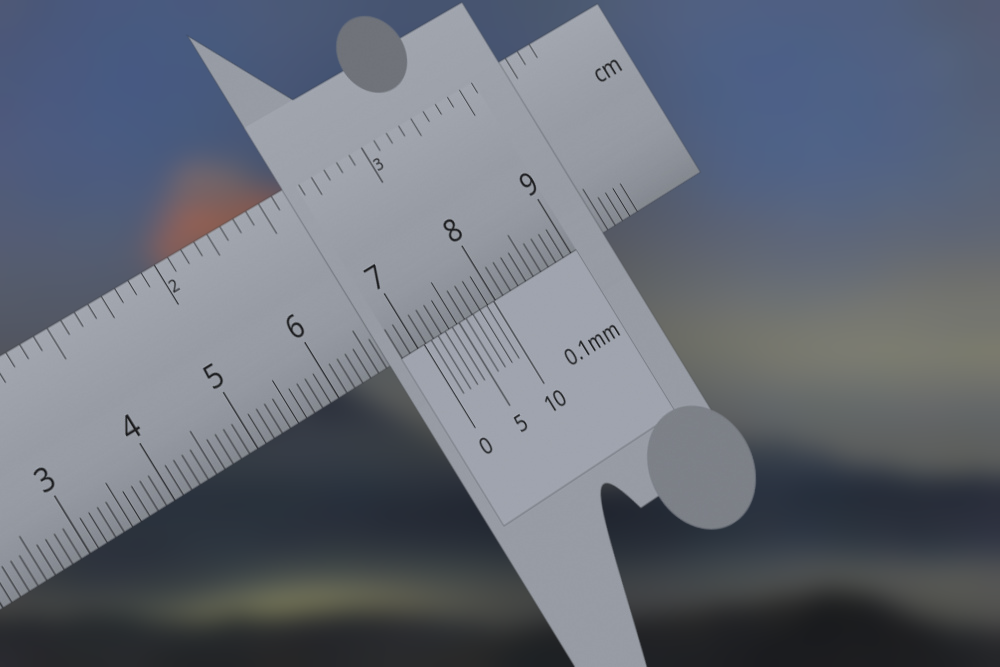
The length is 70.8 mm
